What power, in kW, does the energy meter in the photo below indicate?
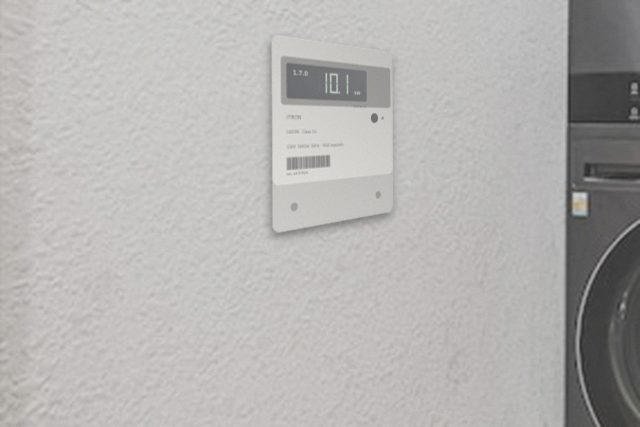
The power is 10.1 kW
